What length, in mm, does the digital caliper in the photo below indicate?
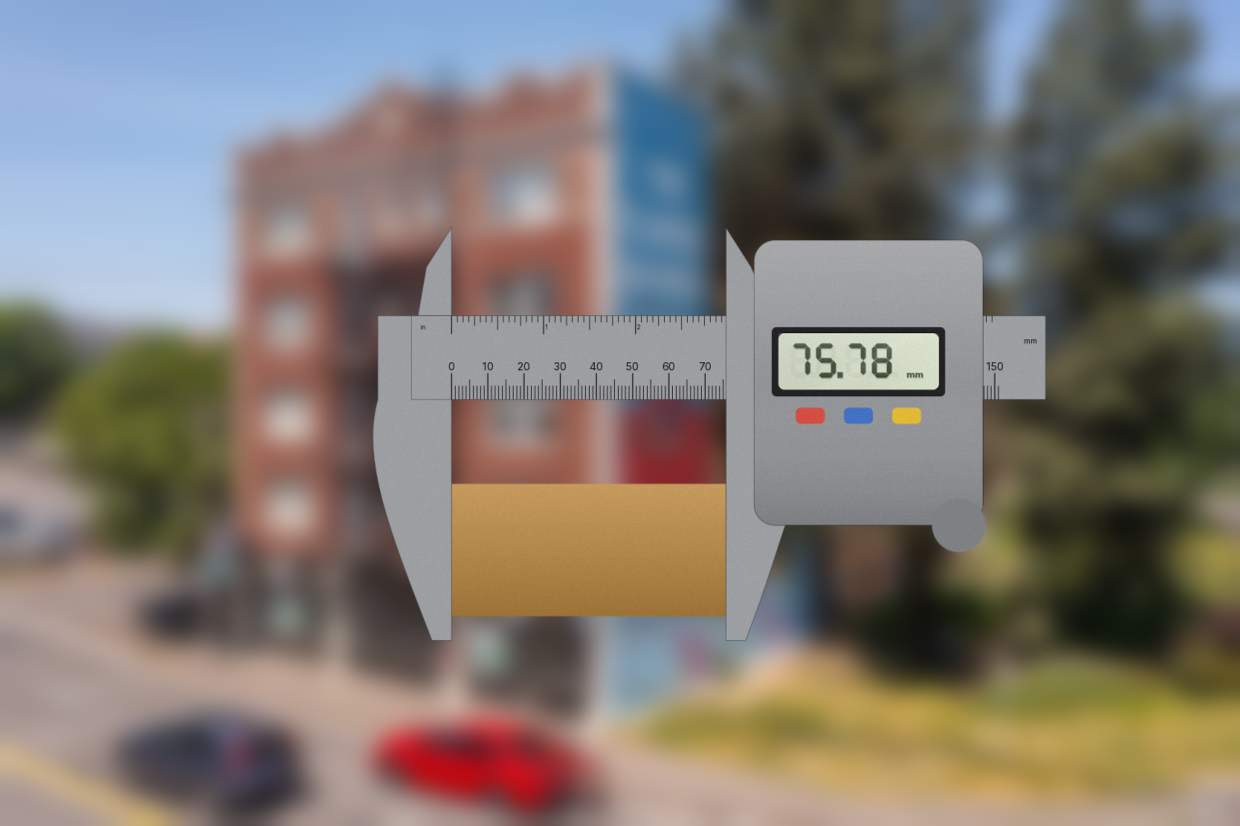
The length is 75.78 mm
